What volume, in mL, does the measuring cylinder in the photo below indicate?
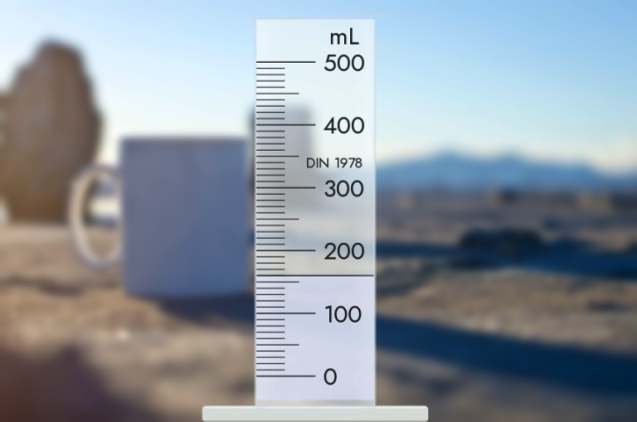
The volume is 160 mL
